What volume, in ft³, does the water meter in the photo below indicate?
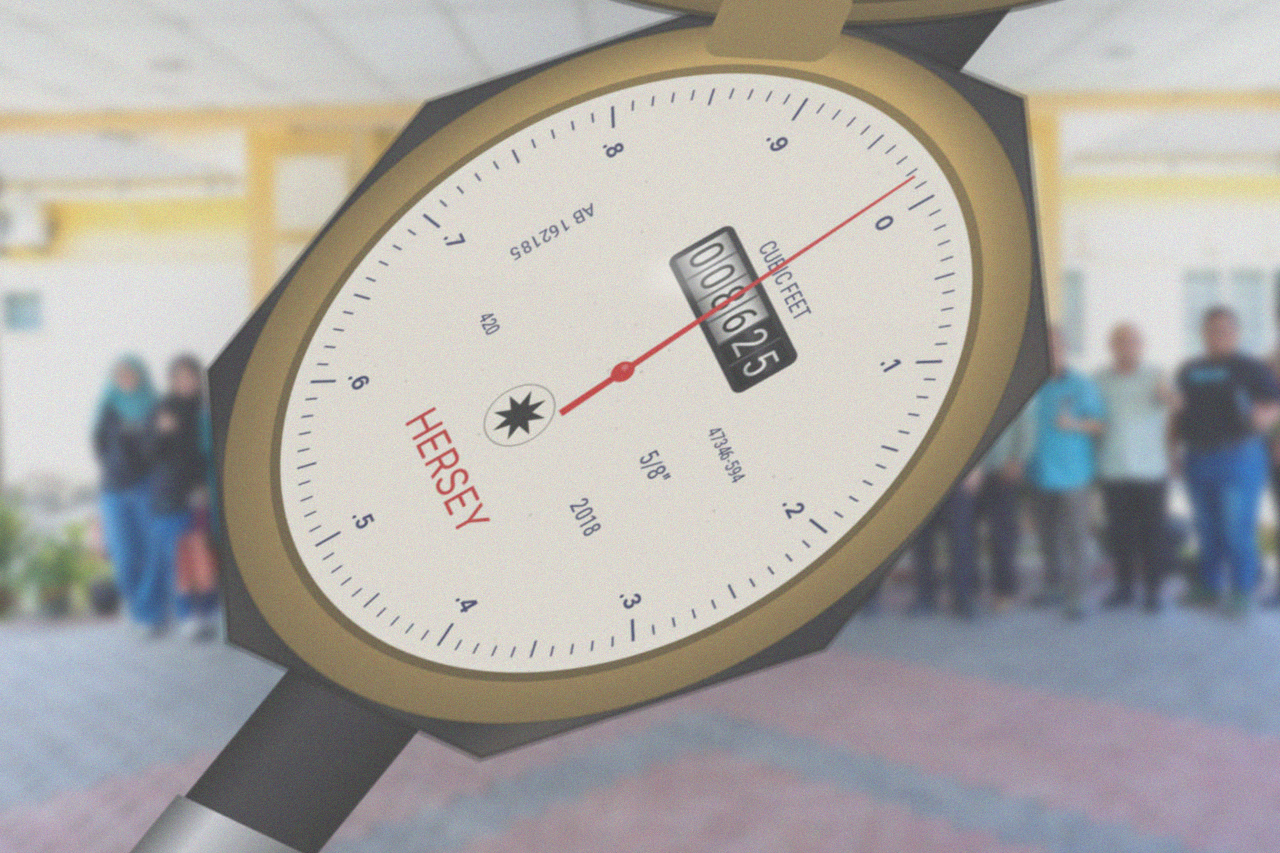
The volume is 8624.98 ft³
